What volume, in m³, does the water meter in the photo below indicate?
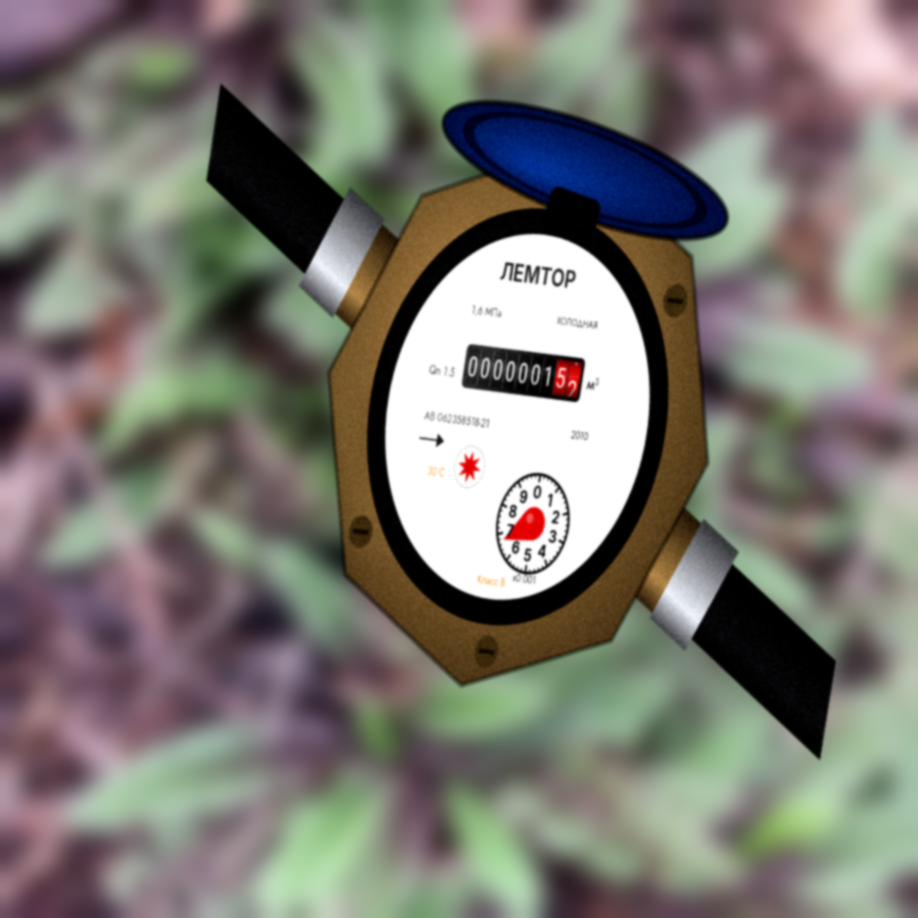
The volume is 1.516 m³
